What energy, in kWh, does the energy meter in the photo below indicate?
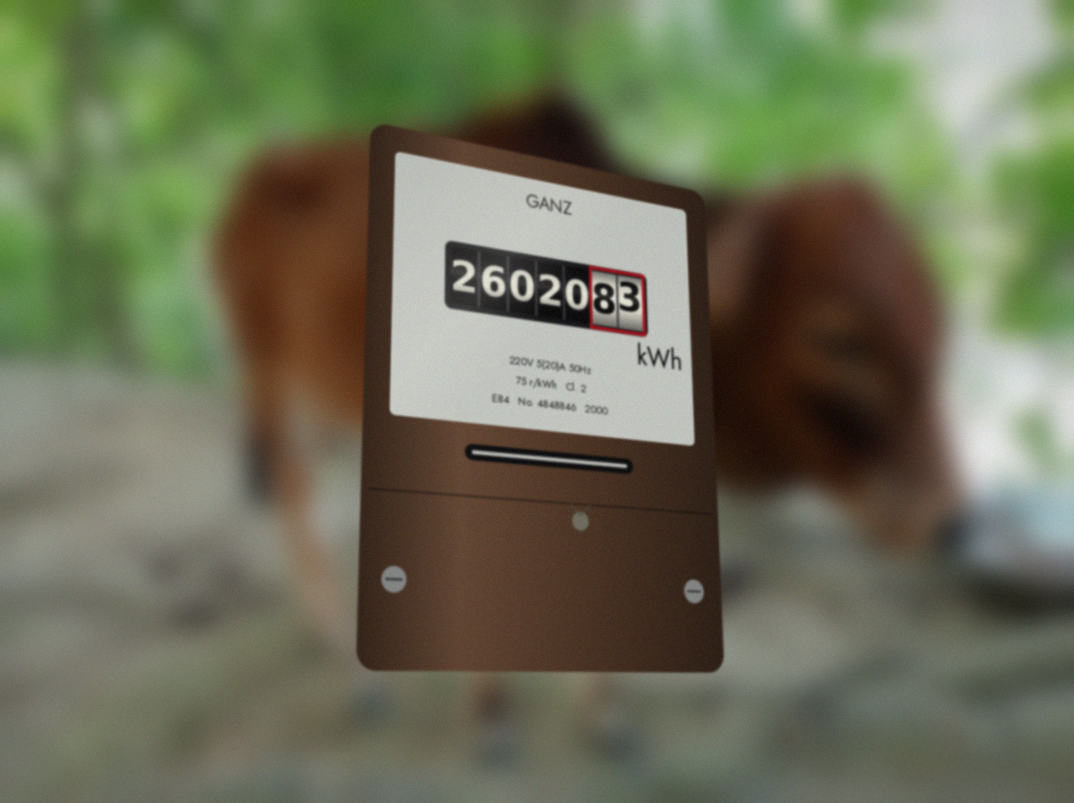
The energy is 26020.83 kWh
